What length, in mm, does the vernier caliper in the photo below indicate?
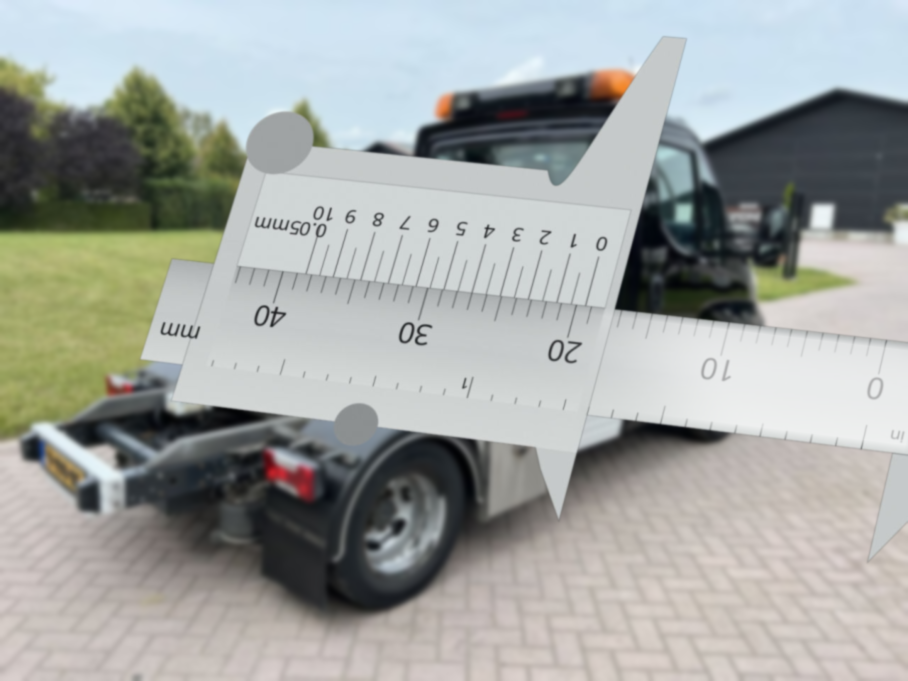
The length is 19.4 mm
